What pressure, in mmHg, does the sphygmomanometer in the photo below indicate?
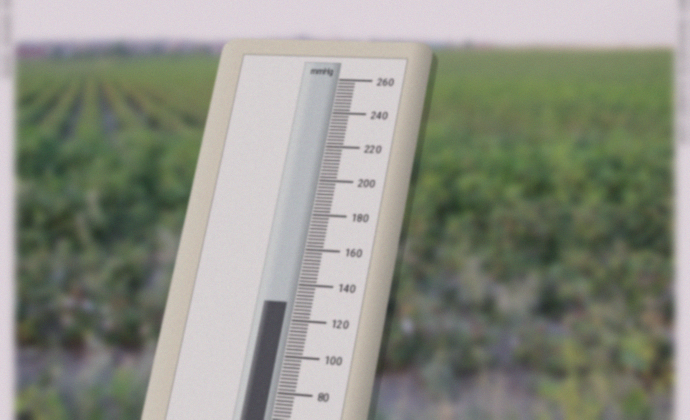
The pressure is 130 mmHg
